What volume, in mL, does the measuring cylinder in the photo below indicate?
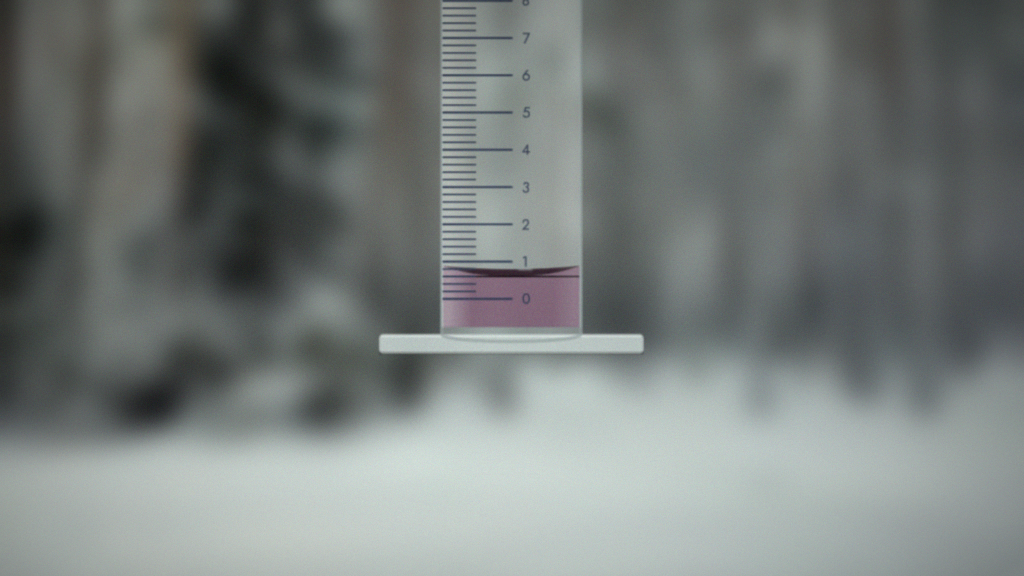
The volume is 0.6 mL
